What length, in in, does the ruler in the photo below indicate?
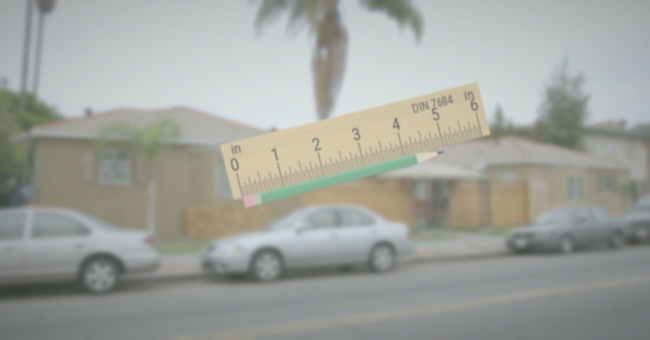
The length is 5 in
